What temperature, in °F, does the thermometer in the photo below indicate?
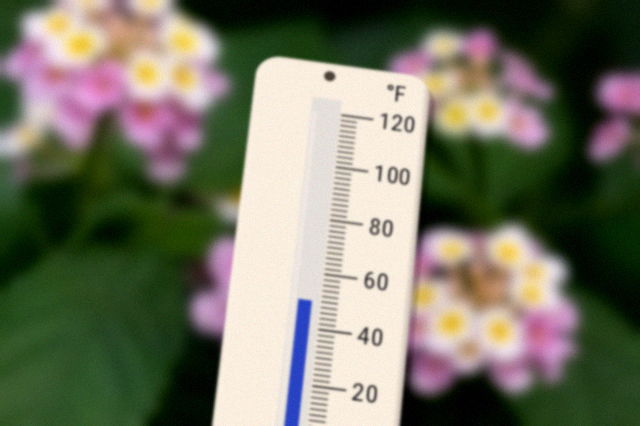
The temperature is 50 °F
